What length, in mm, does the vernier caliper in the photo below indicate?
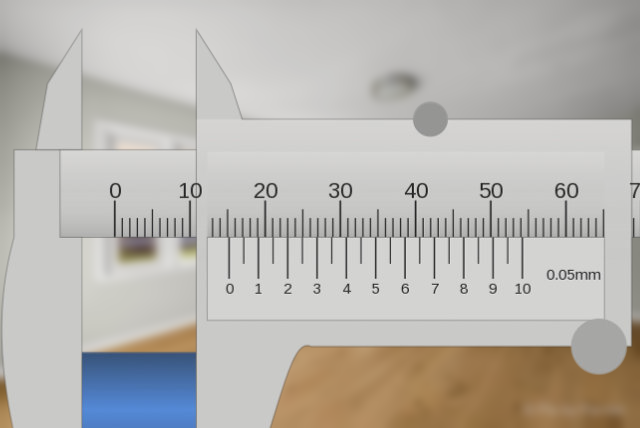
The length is 15.2 mm
